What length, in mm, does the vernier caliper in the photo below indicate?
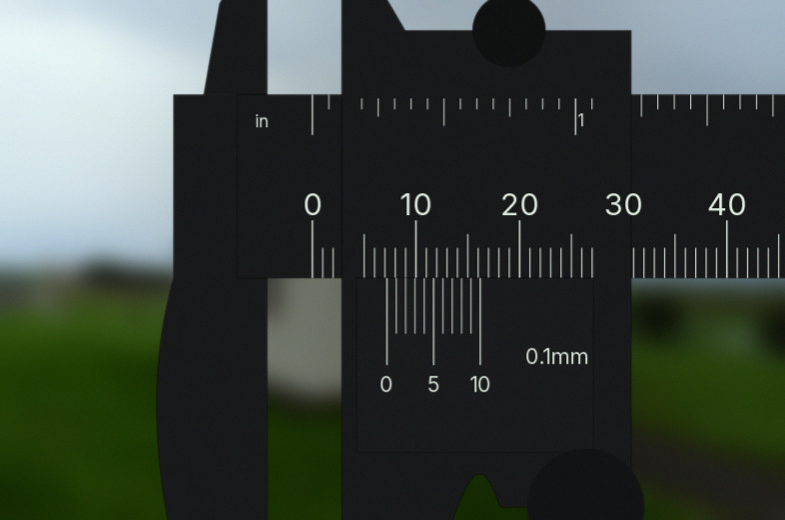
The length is 7.2 mm
